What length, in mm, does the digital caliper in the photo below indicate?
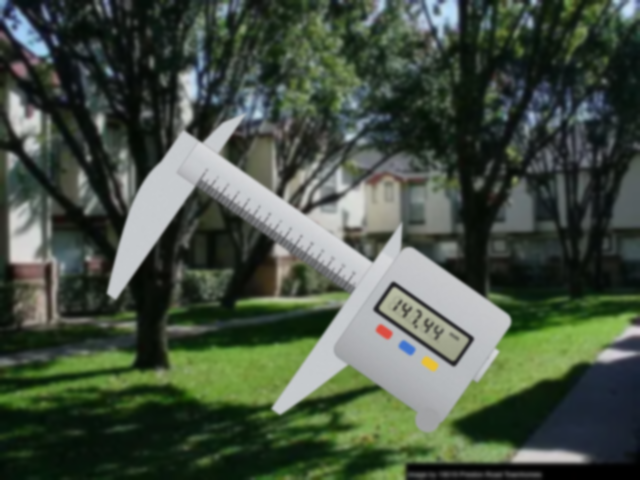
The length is 147.44 mm
